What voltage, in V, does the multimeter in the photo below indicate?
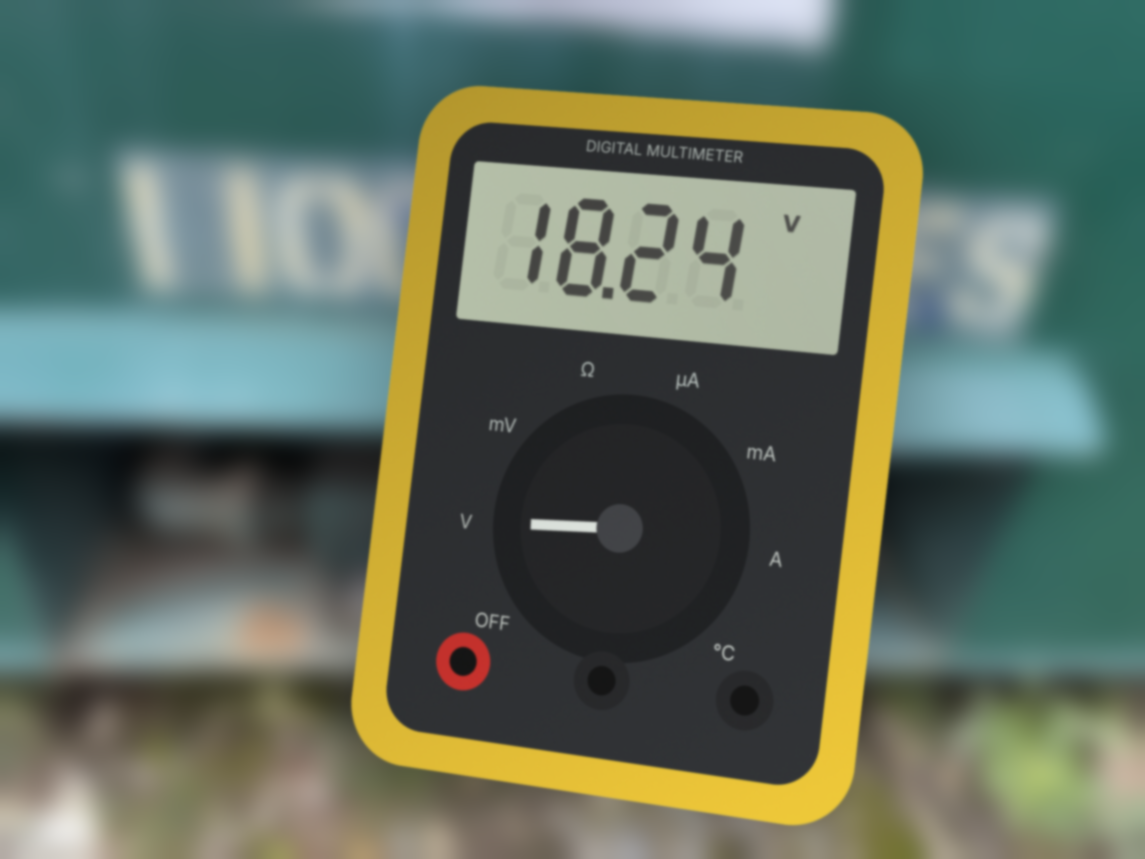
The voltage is 18.24 V
